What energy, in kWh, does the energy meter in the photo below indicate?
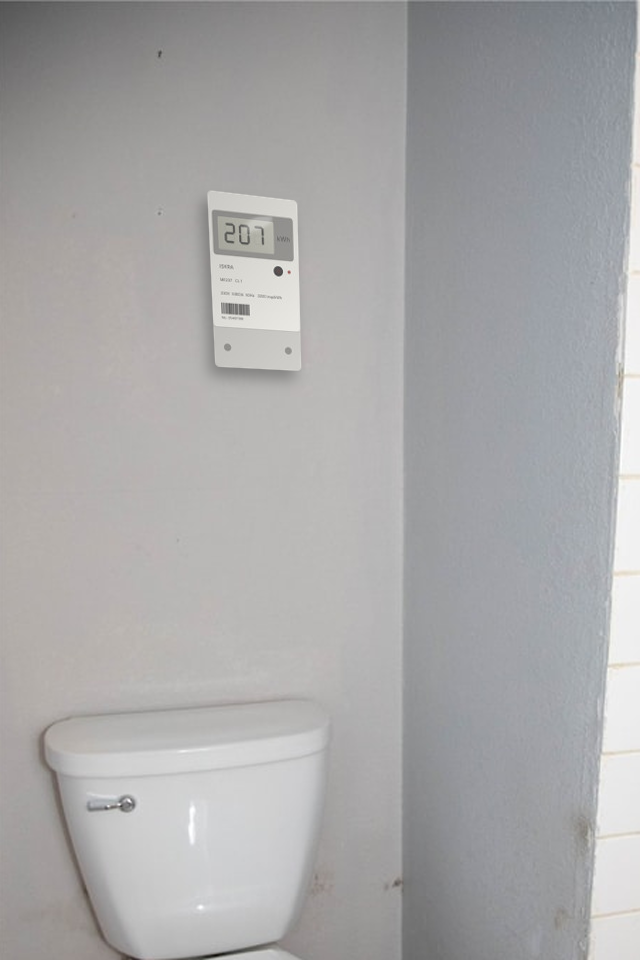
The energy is 207 kWh
